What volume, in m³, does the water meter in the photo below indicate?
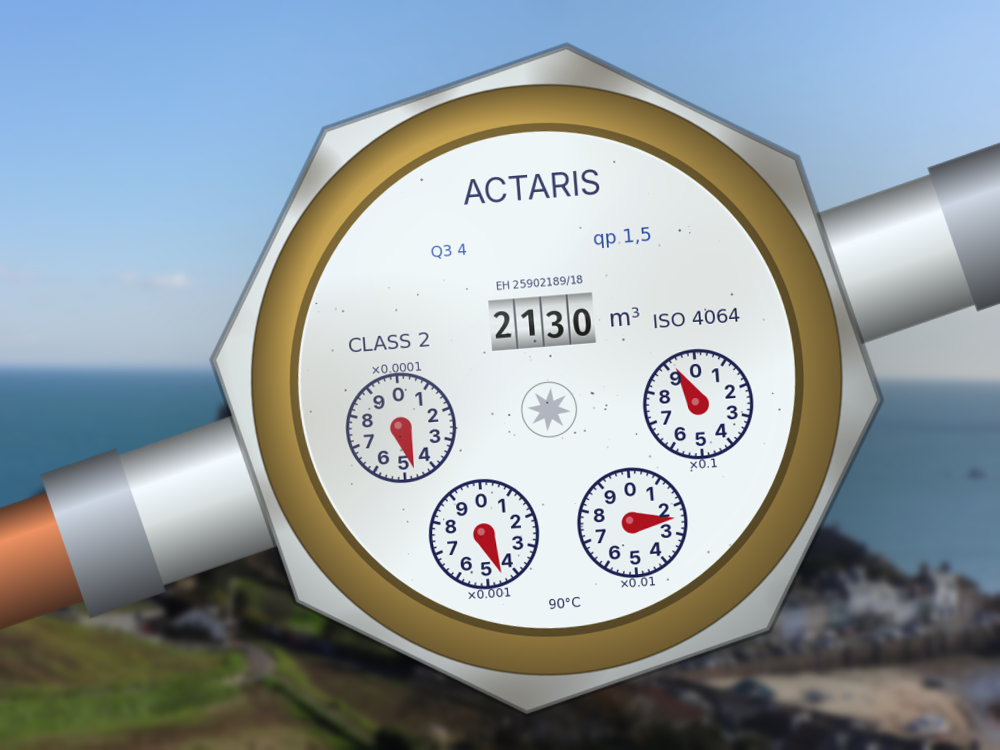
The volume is 2129.9244 m³
